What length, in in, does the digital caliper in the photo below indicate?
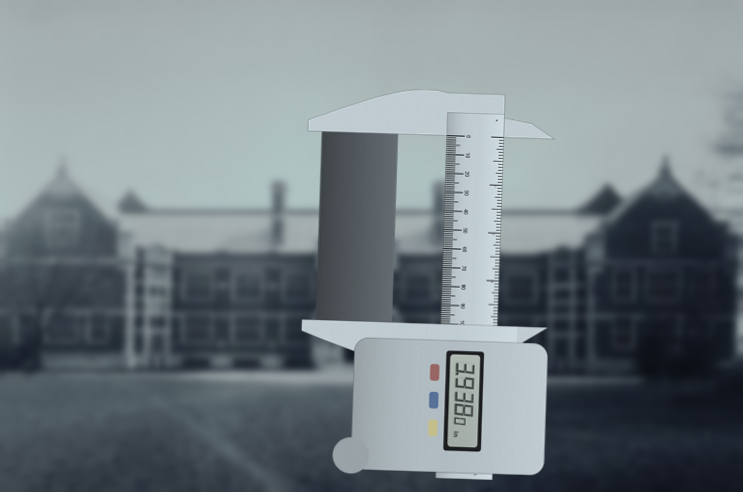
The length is 3.9380 in
